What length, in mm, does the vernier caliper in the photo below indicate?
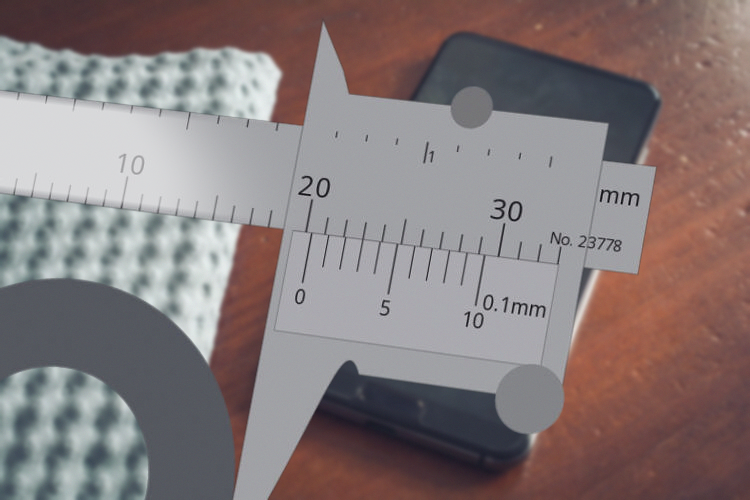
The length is 20.3 mm
